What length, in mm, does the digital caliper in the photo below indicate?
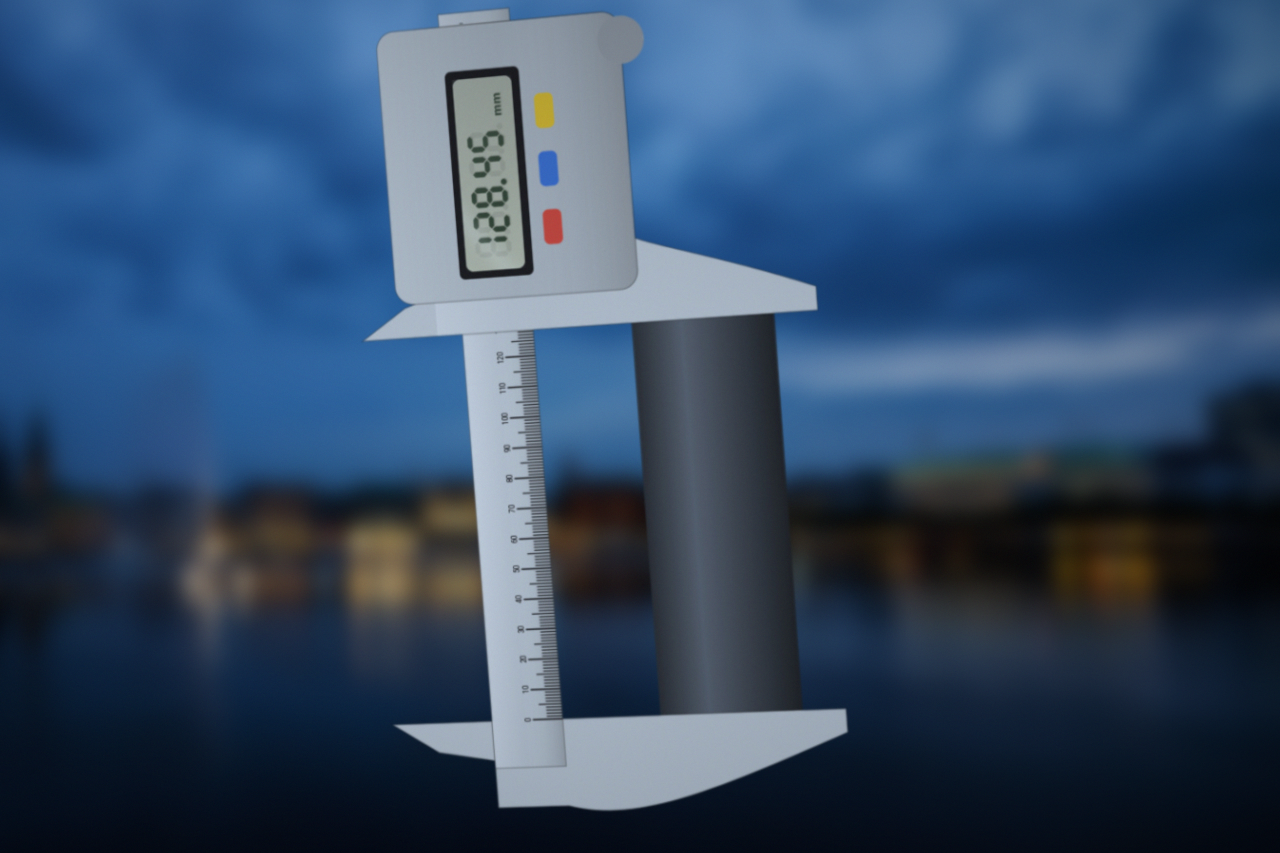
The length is 128.45 mm
